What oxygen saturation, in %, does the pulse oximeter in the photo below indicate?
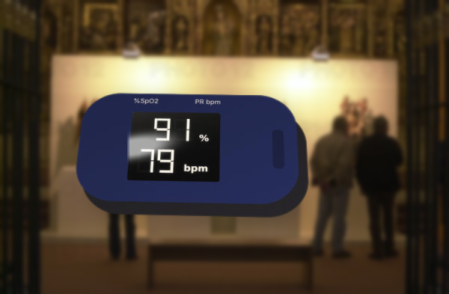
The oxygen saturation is 91 %
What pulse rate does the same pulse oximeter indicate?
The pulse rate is 79 bpm
